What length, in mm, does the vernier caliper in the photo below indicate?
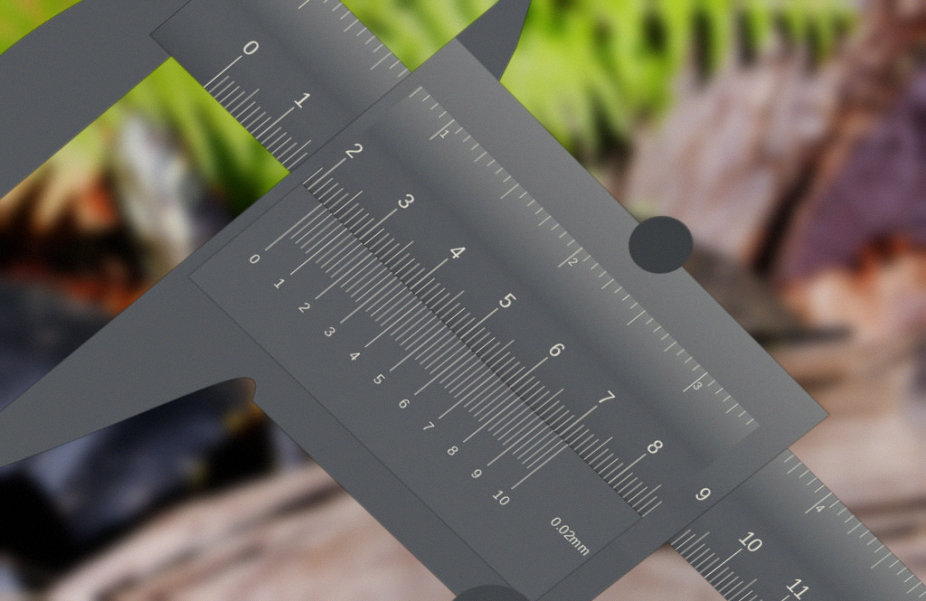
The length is 22.8 mm
